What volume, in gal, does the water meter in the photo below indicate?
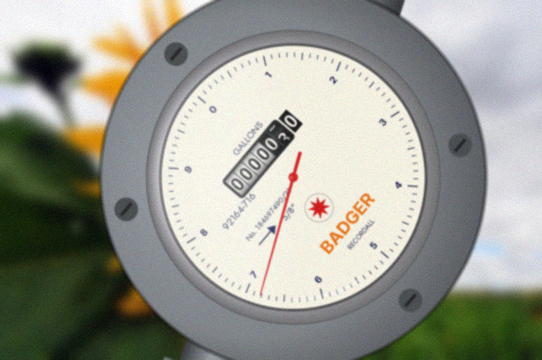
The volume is 26.8 gal
